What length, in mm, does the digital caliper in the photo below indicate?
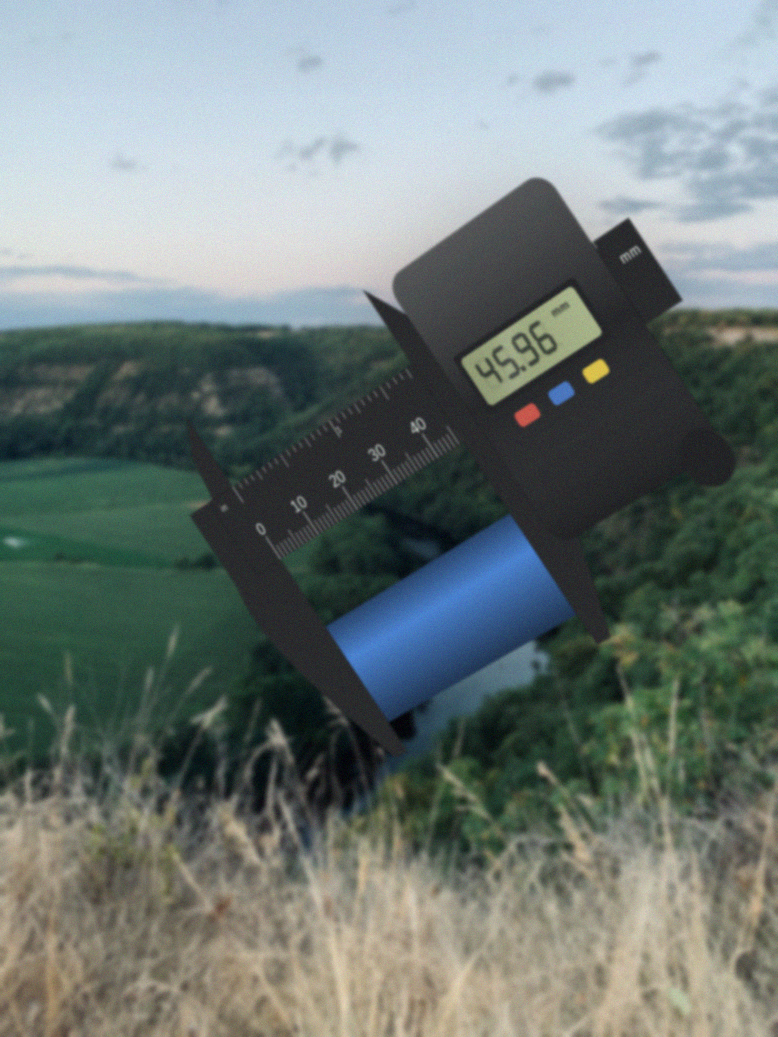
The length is 45.96 mm
